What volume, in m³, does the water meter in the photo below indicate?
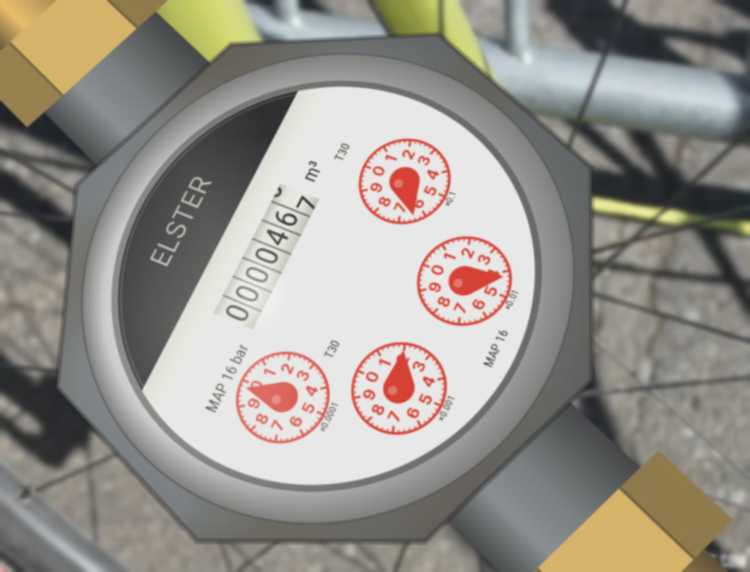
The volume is 466.6419 m³
